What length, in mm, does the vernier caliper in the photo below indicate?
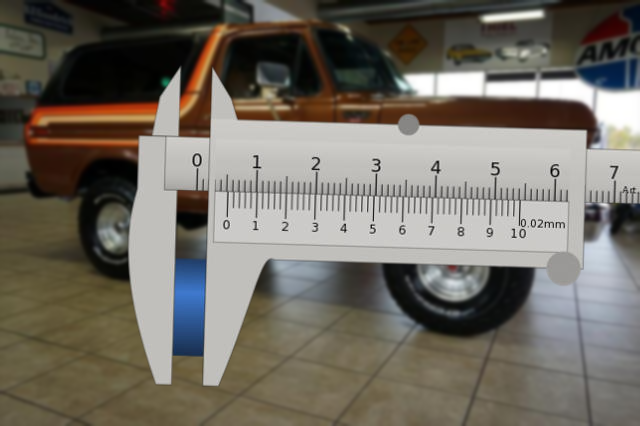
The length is 5.2 mm
